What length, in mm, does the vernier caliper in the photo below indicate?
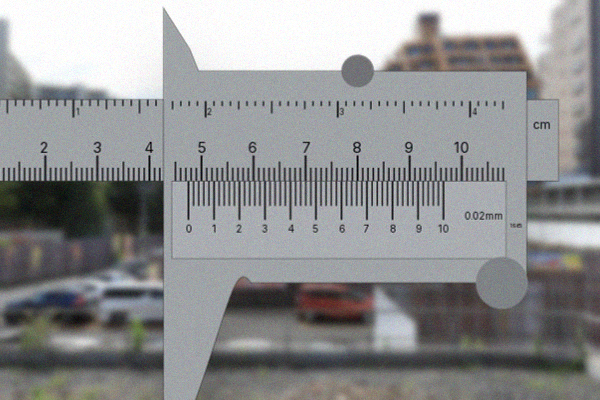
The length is 47.5 mm
